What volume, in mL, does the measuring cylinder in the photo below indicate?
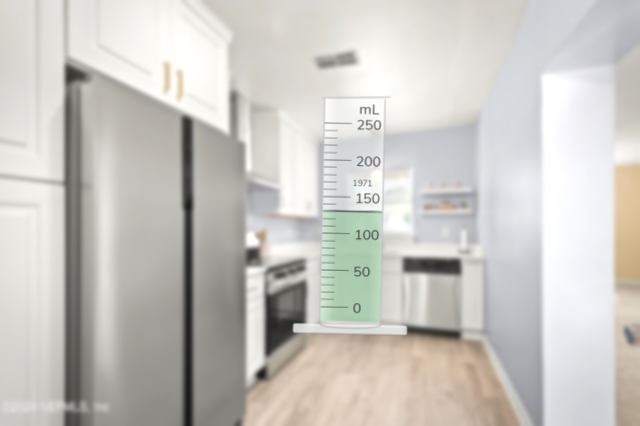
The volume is 130 mL
